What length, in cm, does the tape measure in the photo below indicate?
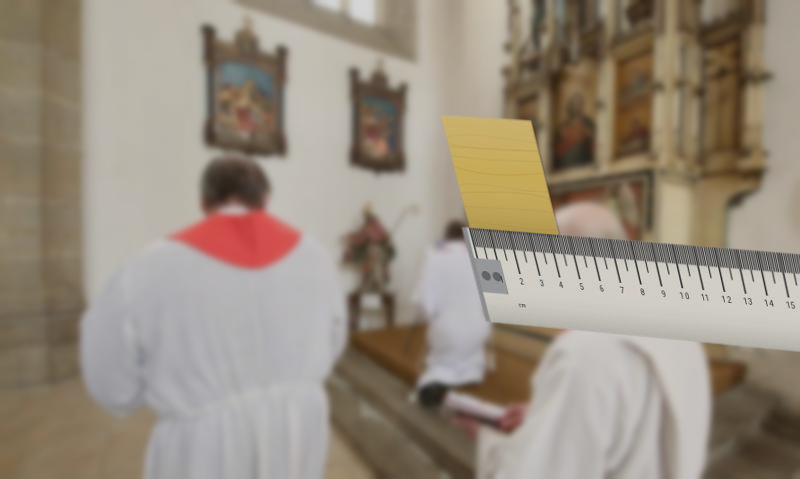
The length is 4.5 cm
